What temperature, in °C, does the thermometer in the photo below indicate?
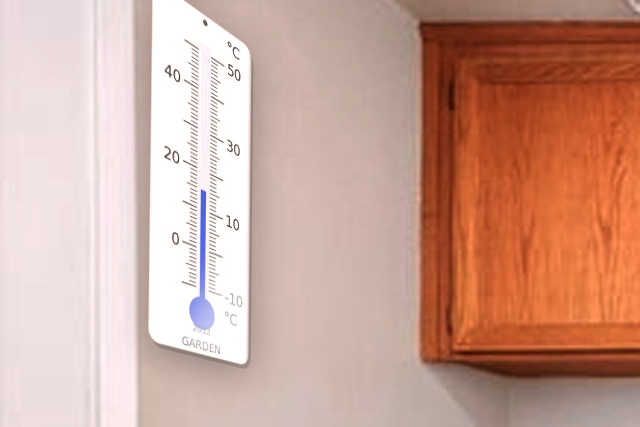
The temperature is 15 °C
